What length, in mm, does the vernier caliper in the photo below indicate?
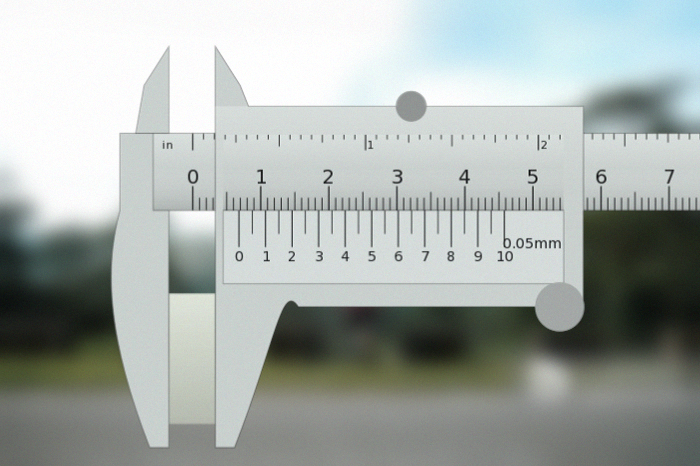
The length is 6.8 mm
